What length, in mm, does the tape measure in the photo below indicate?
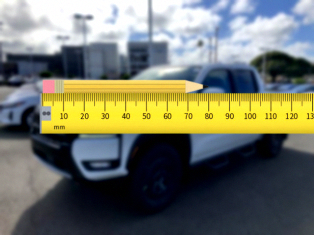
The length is 80 mm
